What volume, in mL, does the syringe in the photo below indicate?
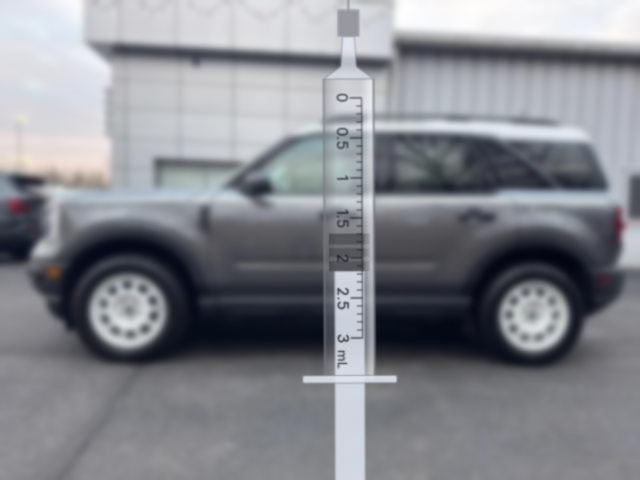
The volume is 1.7 mL
